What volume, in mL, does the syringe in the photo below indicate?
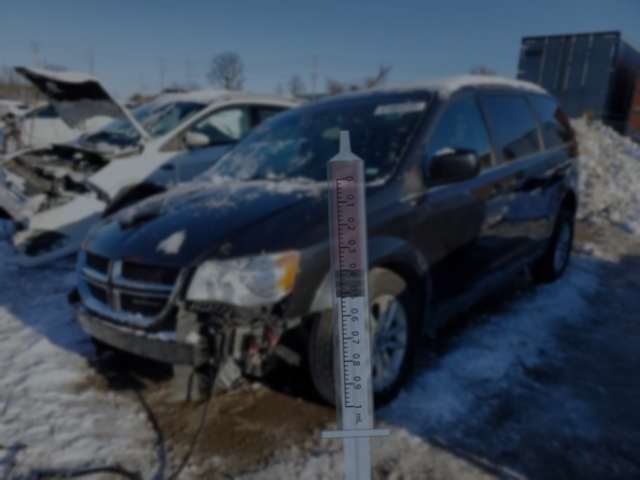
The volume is 0.4 mL
